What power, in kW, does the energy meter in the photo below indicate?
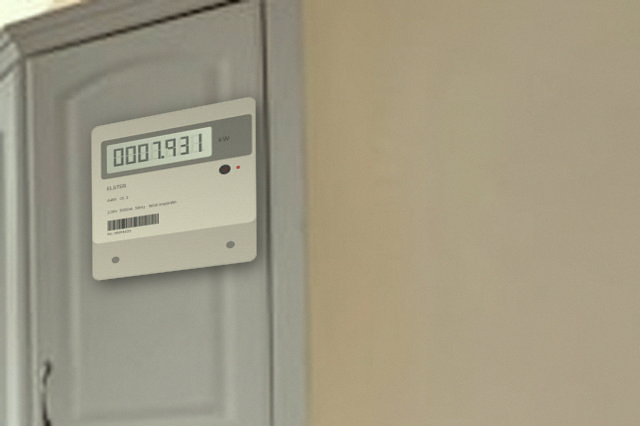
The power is 7.931 kW
